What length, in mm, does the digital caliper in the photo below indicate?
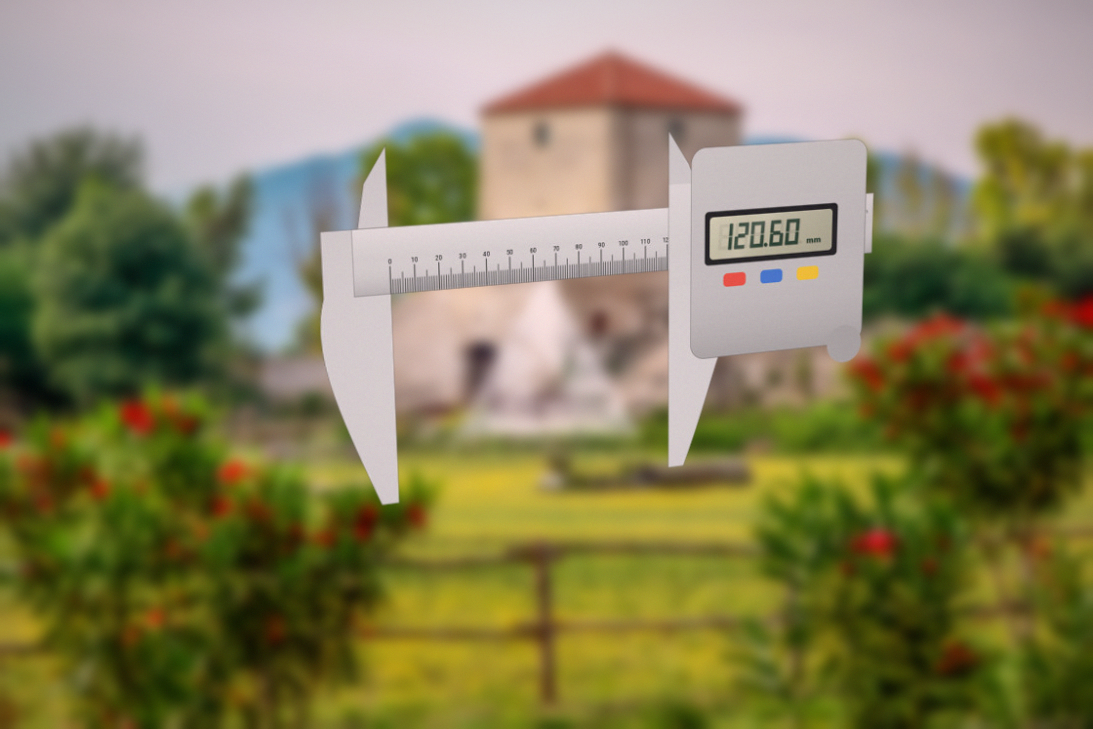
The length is 120.60 mm
